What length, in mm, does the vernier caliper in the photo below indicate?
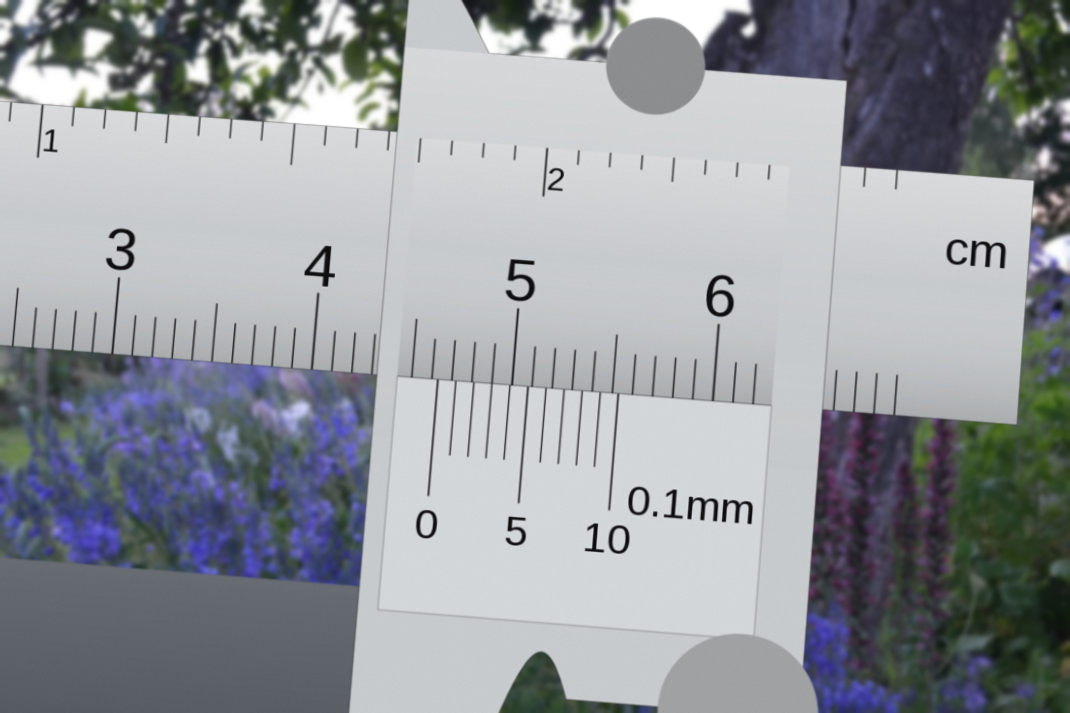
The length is 46.3 mm
